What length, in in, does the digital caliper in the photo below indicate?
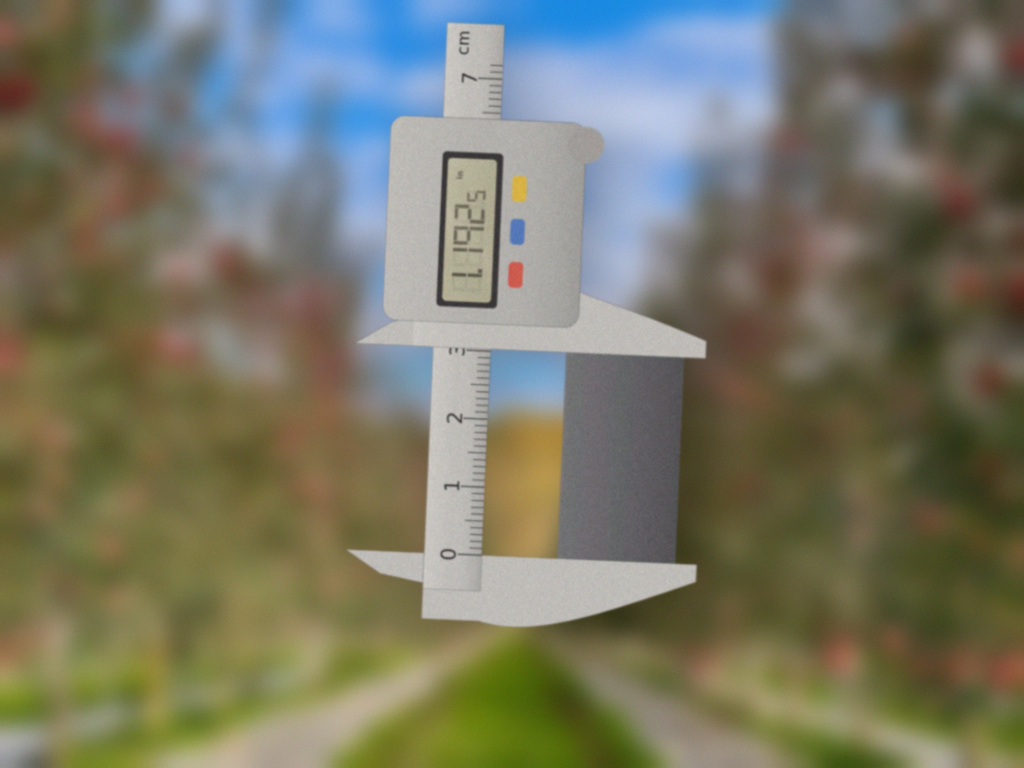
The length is 1.1925 in
